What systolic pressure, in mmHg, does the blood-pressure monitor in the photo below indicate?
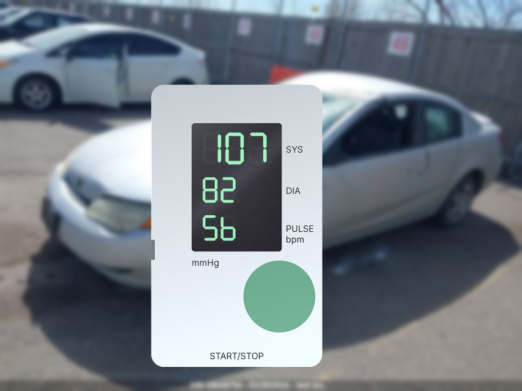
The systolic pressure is 107 mmHg
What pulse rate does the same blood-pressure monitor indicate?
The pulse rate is 56 bpm
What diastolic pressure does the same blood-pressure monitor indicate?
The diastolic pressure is 82 mmHg
